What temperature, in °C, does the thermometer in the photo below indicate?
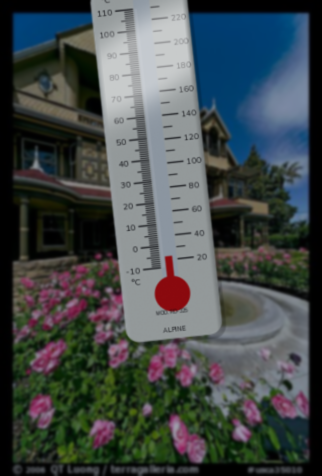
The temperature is -5 °C
